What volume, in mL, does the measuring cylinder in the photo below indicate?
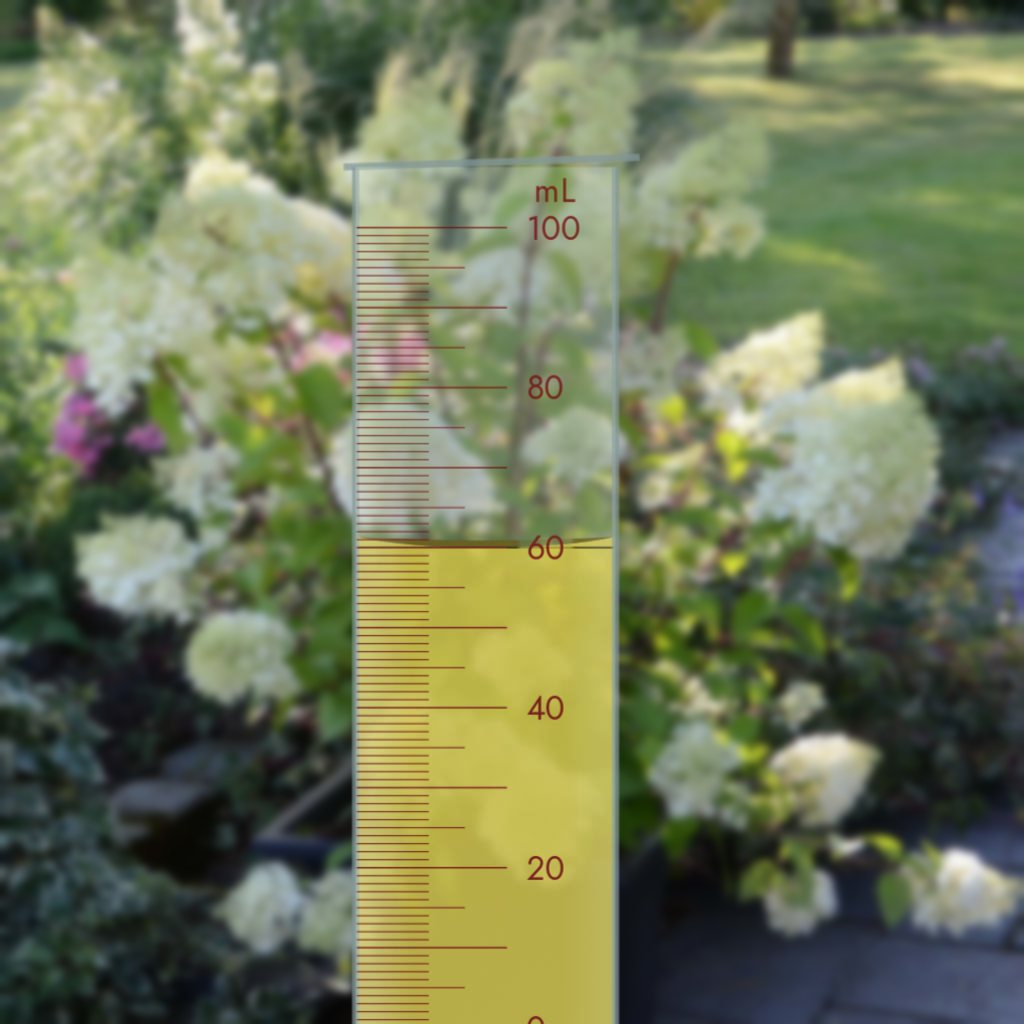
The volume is 60 mL
